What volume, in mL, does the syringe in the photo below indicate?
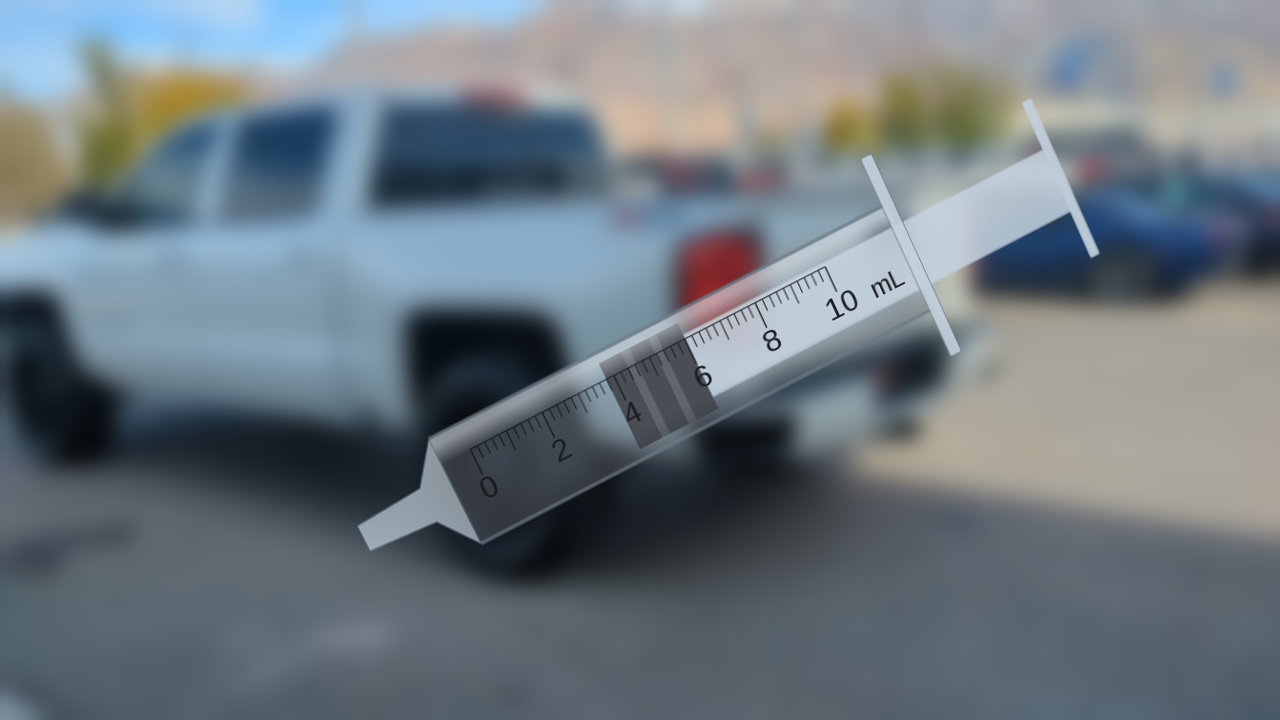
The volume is 3.8 mL
